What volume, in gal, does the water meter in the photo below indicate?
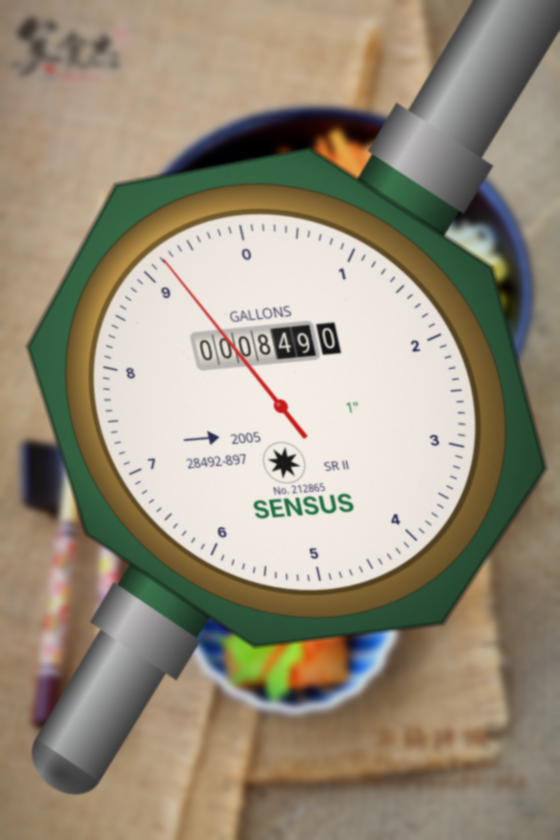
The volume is 8489.2 gal
